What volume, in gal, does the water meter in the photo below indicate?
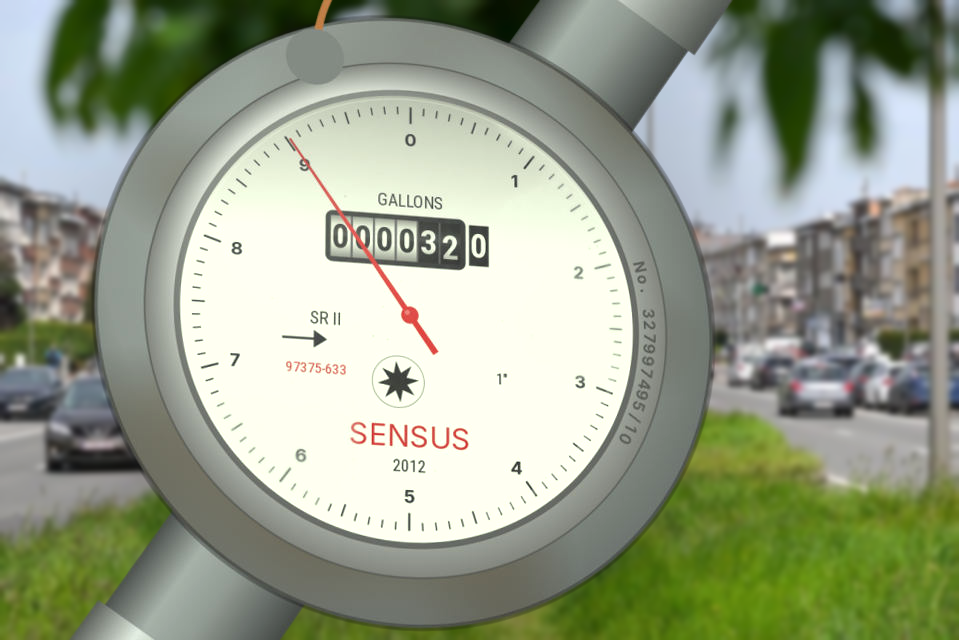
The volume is 319.0 gal
